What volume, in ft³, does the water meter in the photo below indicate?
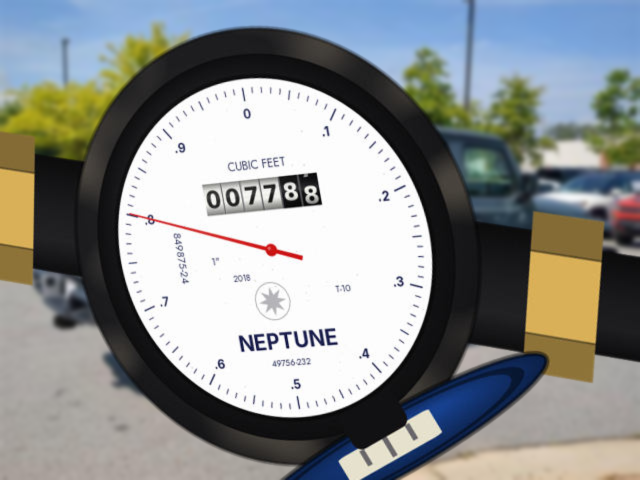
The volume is 7787.80 ft³
